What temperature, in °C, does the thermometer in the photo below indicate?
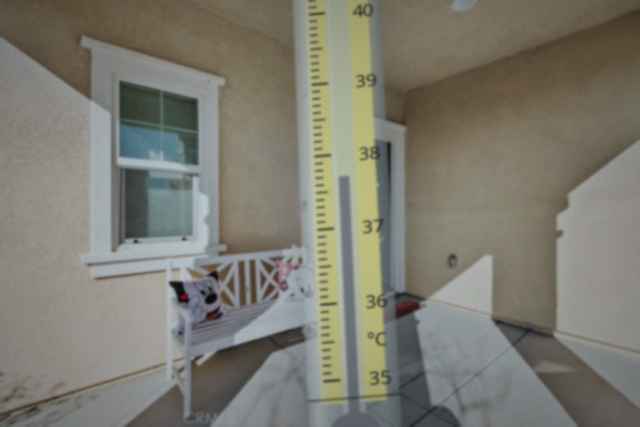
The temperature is 37.7 °C
